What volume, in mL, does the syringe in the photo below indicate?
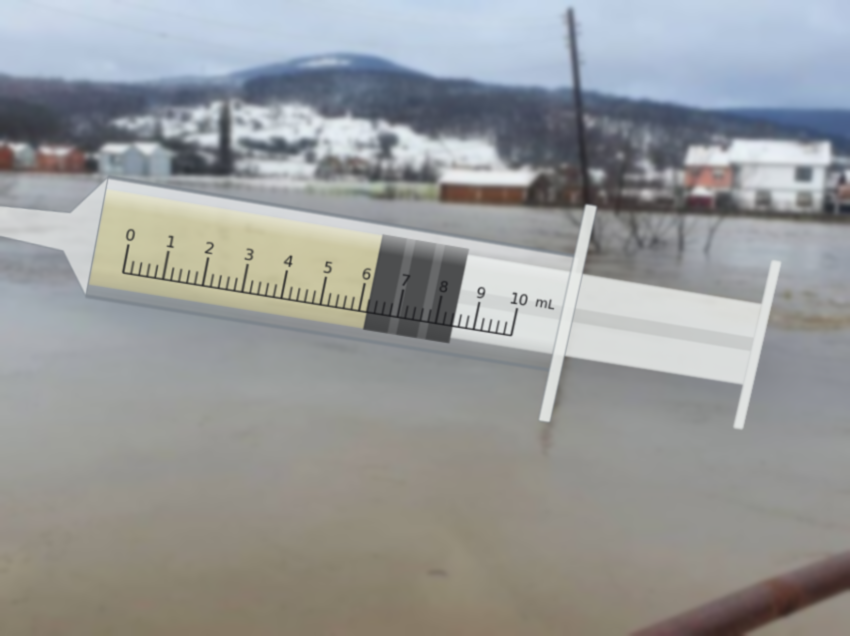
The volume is 6.2 mL
